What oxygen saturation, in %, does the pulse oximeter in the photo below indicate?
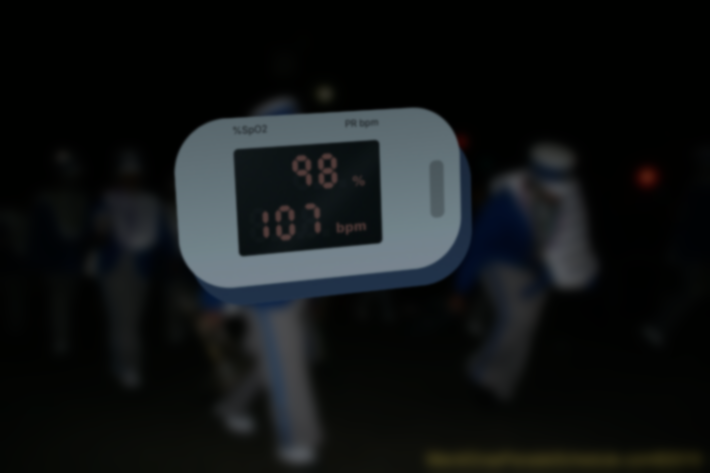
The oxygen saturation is 98 %
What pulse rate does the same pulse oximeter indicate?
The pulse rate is 107 bpm
